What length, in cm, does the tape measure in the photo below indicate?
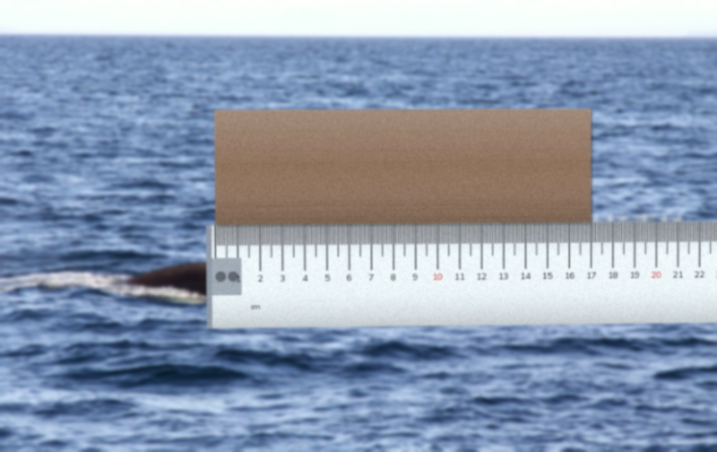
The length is 17 cm
